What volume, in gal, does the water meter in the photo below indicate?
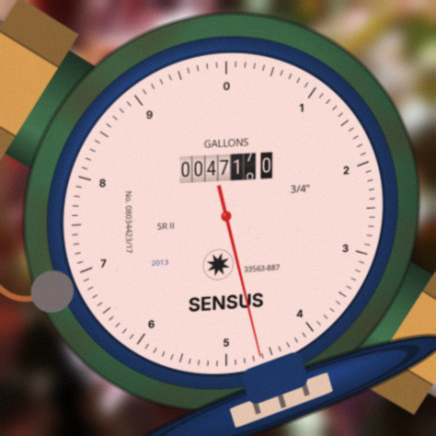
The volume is 47174.6 gal
